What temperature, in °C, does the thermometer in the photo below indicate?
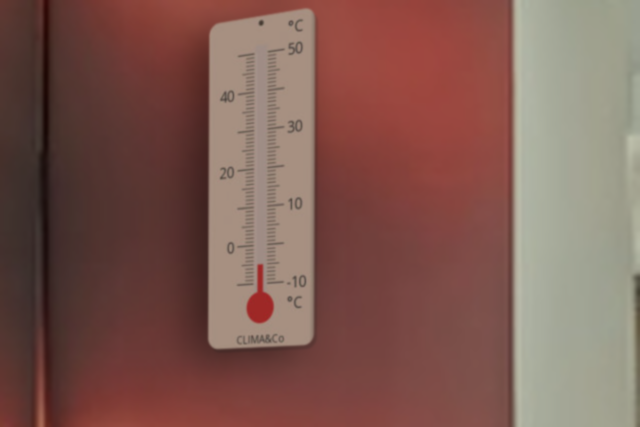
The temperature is -5 °C
